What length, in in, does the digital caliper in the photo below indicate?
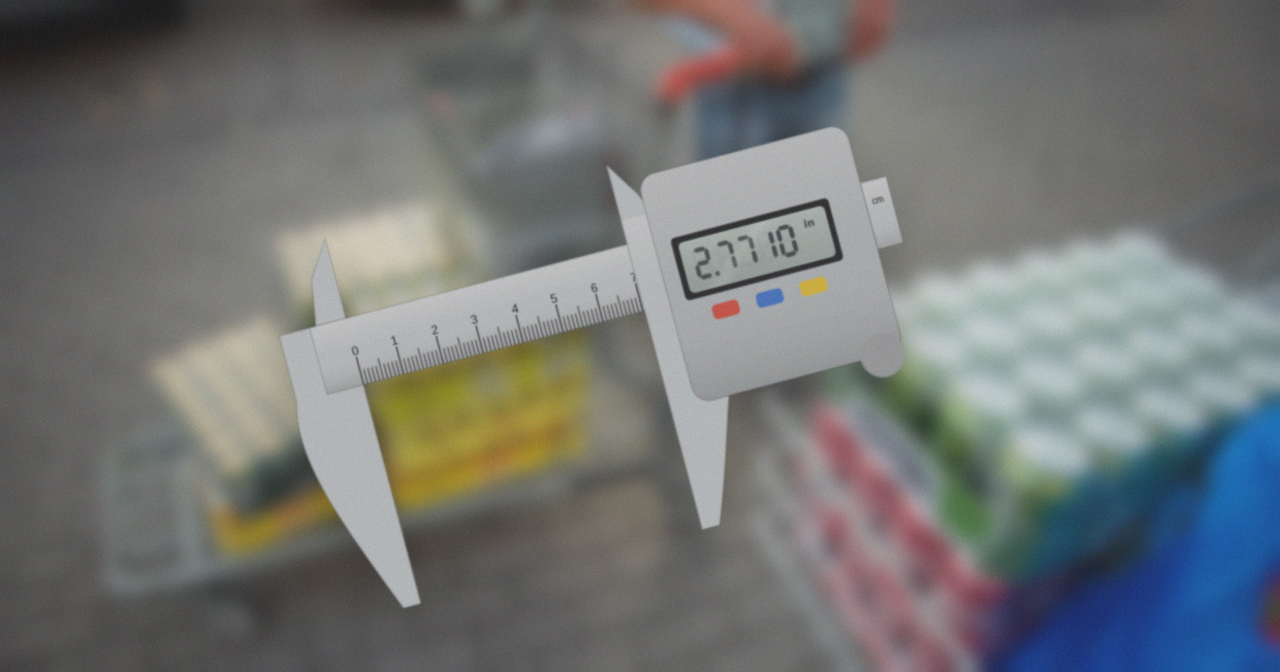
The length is 2.7710 in
